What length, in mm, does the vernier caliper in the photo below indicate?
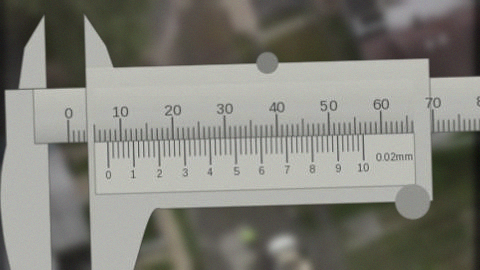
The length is 7.5 mm
